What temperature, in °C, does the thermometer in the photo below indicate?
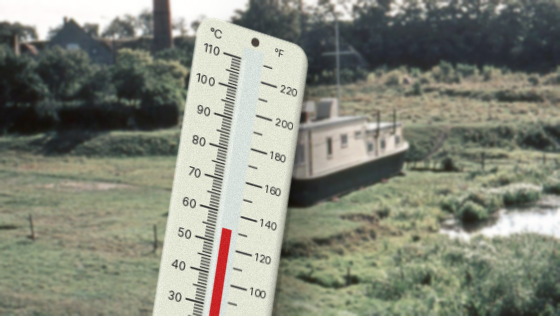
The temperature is 55 °C
